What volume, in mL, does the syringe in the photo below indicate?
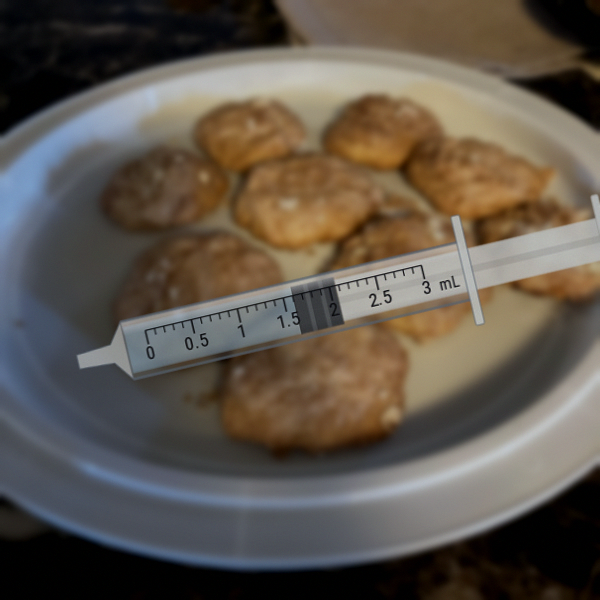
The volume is 1.6 mL
